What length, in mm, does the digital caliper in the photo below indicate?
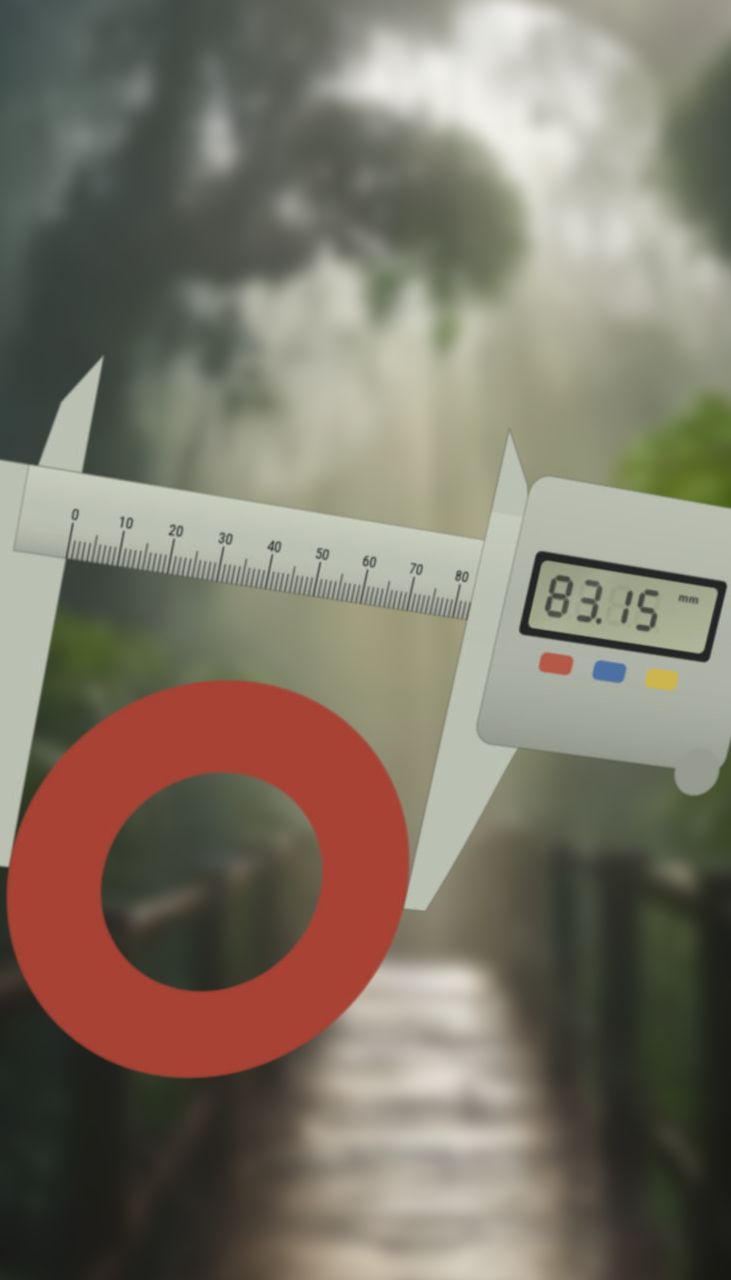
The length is 83.15 mm
